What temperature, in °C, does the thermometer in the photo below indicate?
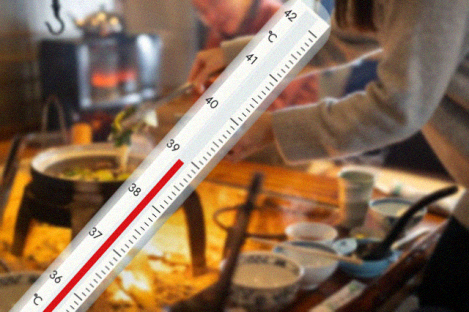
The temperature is 38.9 °C
